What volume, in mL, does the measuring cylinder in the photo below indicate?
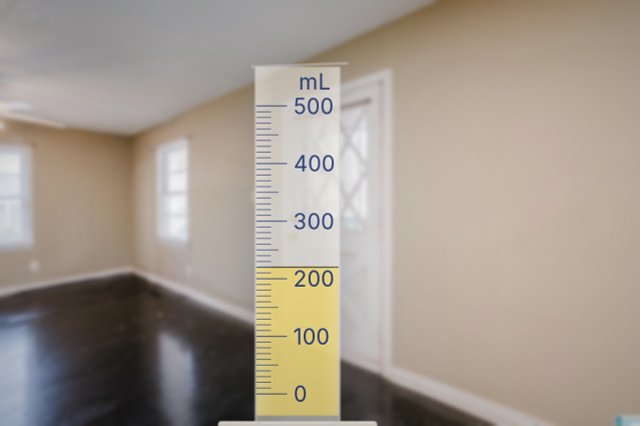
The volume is 220 mL
